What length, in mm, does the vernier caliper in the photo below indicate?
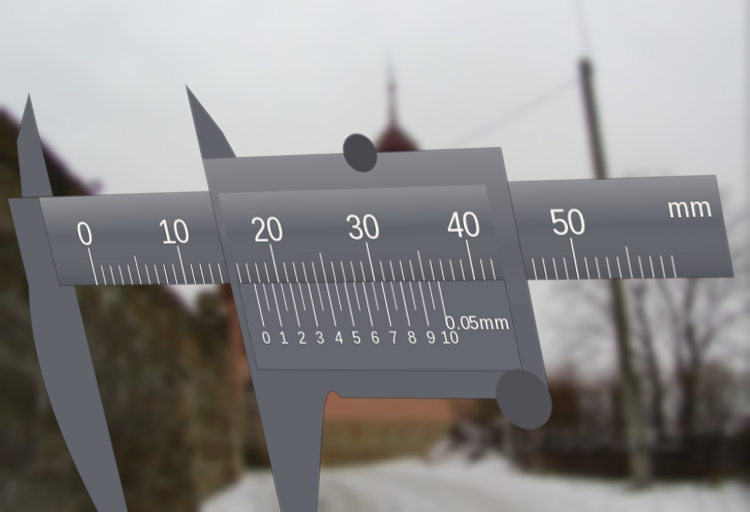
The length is 17.4 mm
